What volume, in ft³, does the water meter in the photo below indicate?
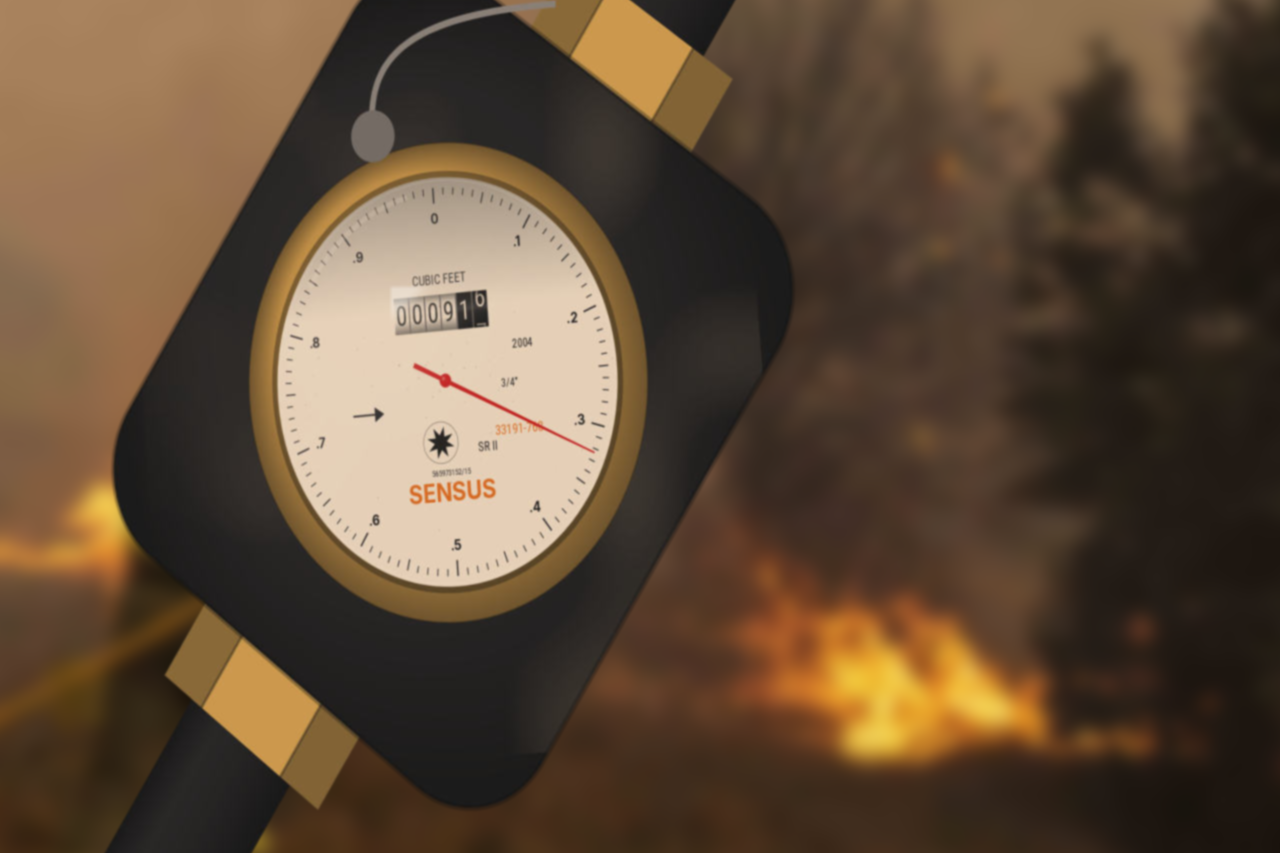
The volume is 916.32 ft³
